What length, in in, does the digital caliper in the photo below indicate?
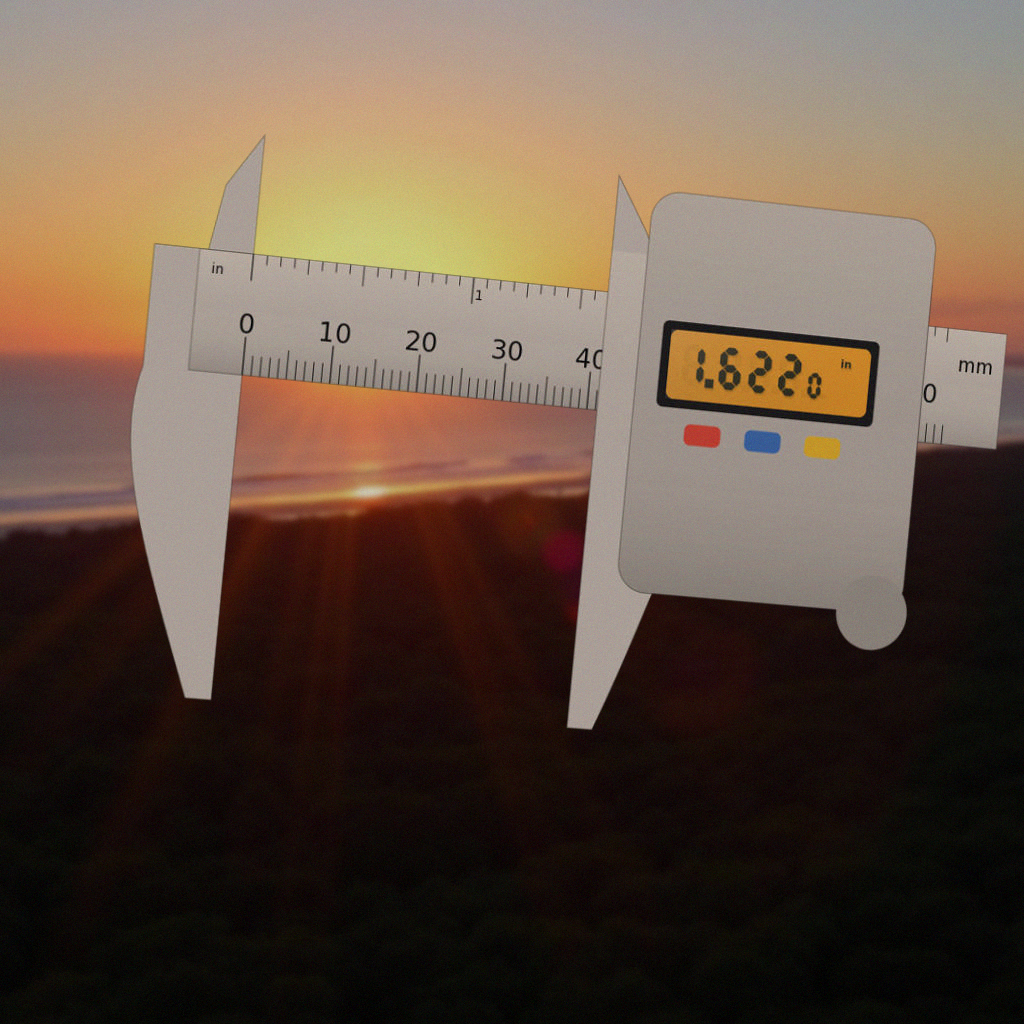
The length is 1.6220 in
